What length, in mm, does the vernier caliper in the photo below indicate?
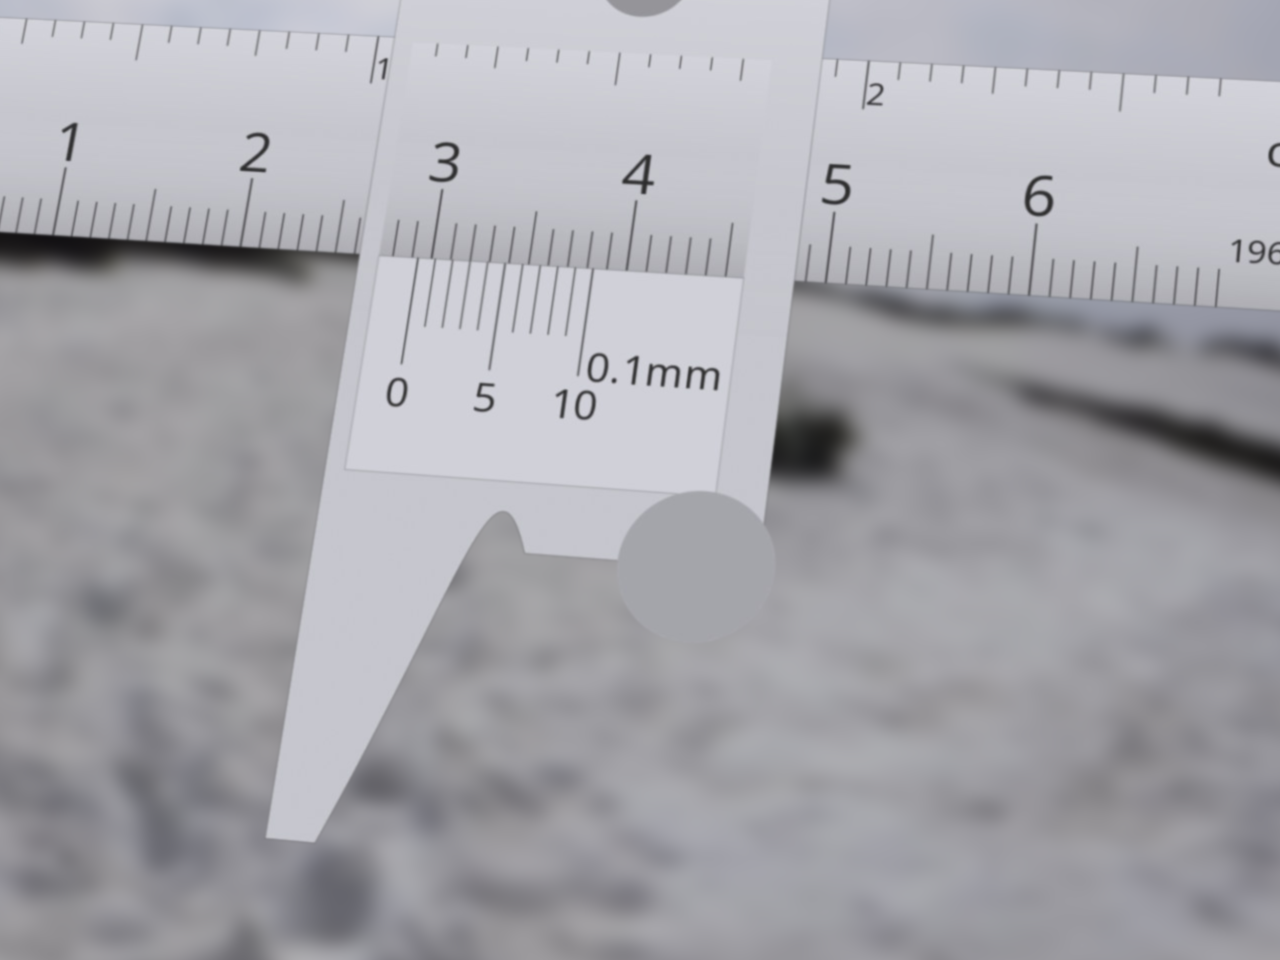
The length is 29.3 mm
